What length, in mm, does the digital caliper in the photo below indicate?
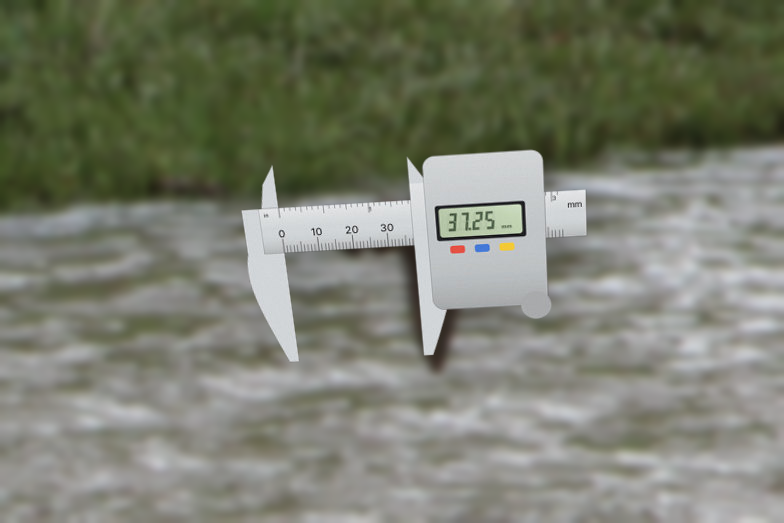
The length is 37.25 mm
